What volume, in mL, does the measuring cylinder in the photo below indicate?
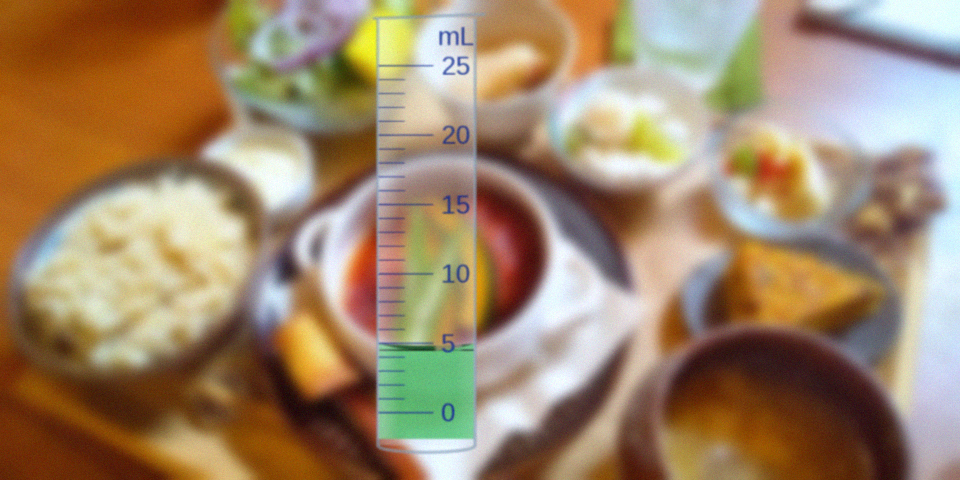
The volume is 4.5 mL
